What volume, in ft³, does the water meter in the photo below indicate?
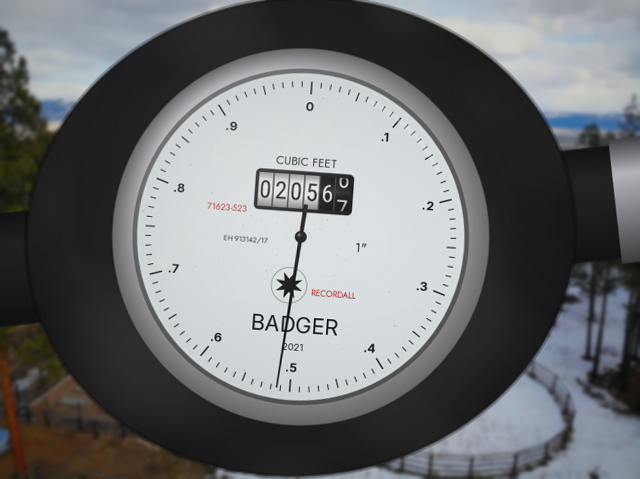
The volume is 20566.51 ft³
